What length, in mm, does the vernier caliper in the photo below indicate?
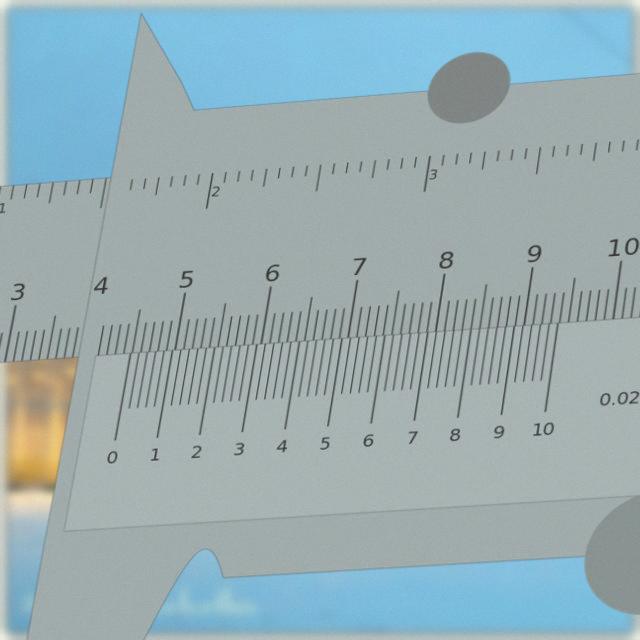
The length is 44.8 mm
